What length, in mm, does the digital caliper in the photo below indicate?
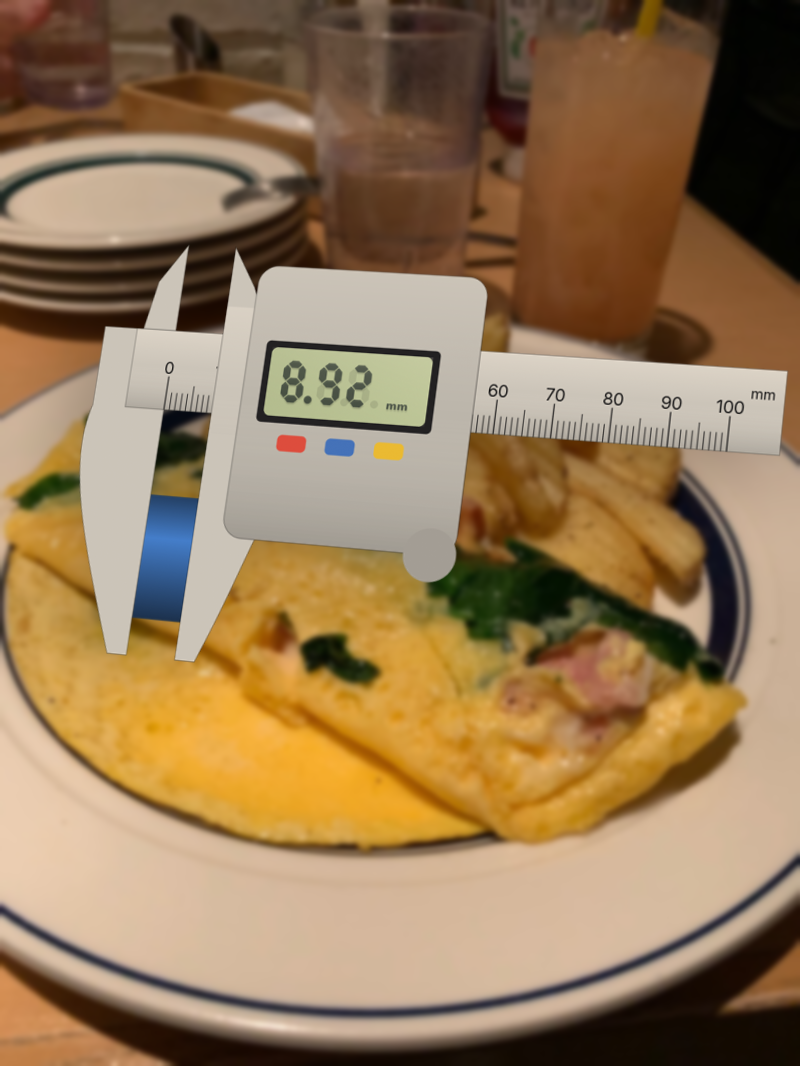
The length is 8.92 mm
